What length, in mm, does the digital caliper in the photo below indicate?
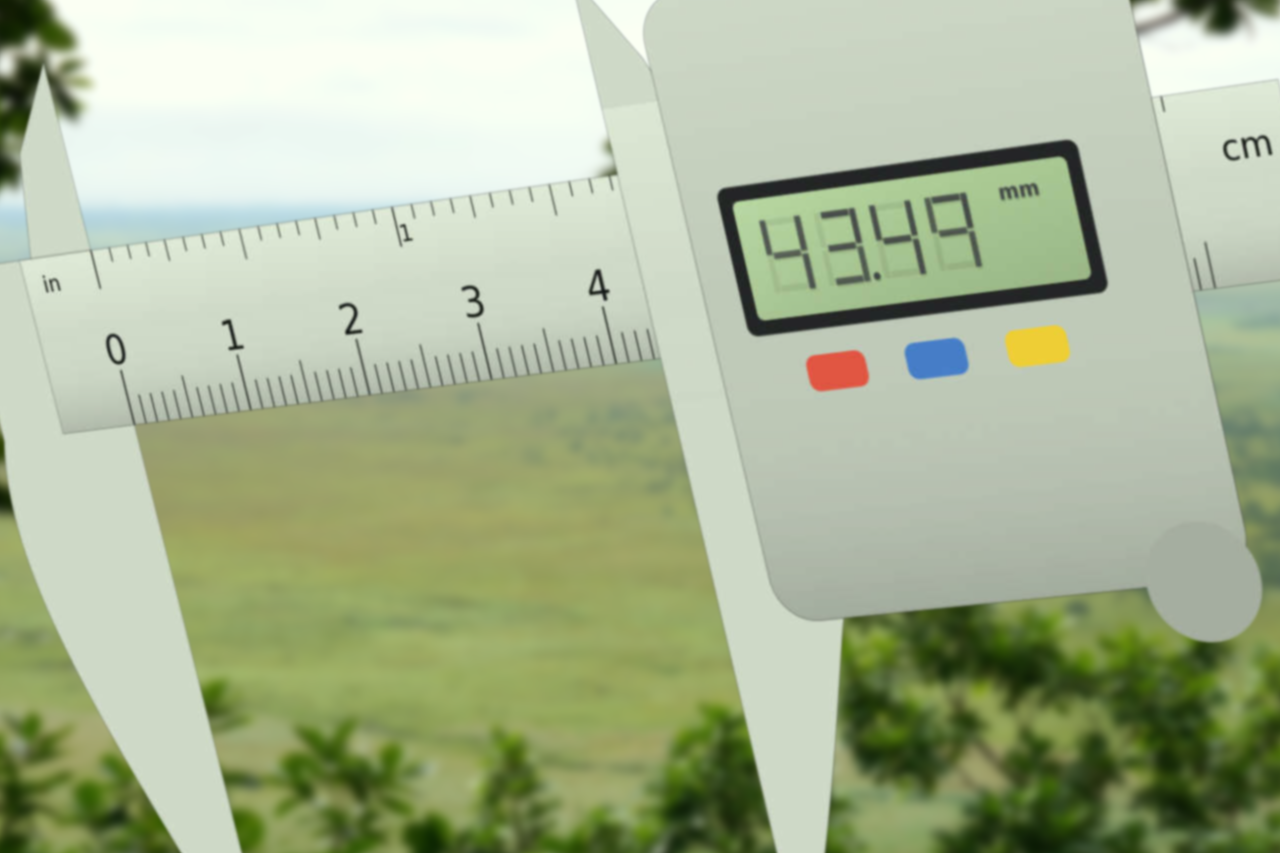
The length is 43.49 mm
